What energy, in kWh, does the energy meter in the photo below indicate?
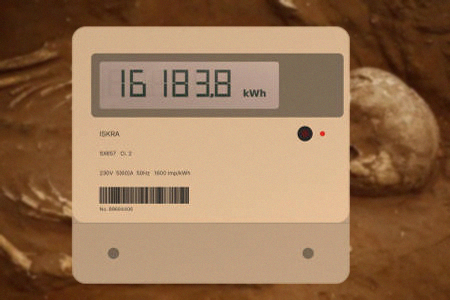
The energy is 16183.8 kWh
